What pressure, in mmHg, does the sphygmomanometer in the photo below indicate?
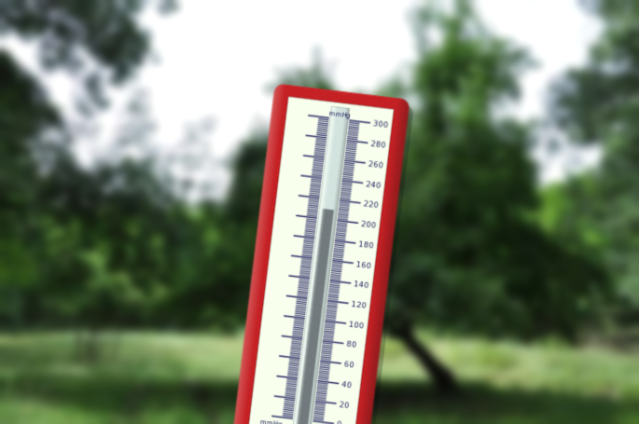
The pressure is 210 mmHg
